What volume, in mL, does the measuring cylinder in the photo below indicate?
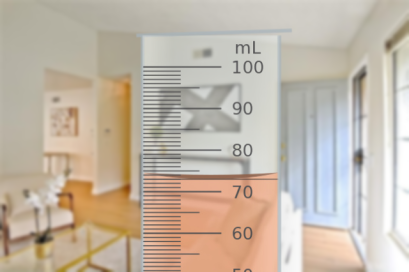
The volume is 73 mL
